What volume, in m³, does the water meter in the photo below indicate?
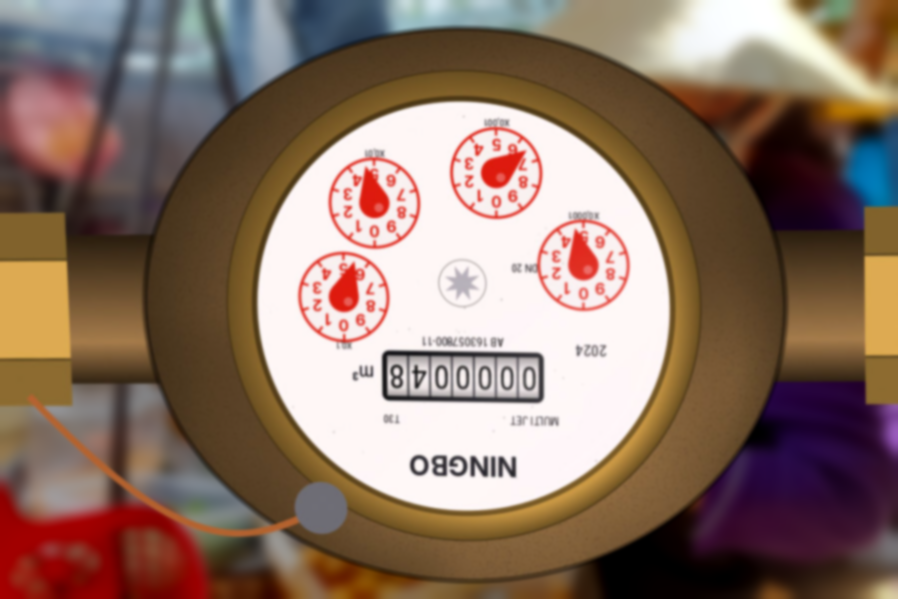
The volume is 48.5464 m³
